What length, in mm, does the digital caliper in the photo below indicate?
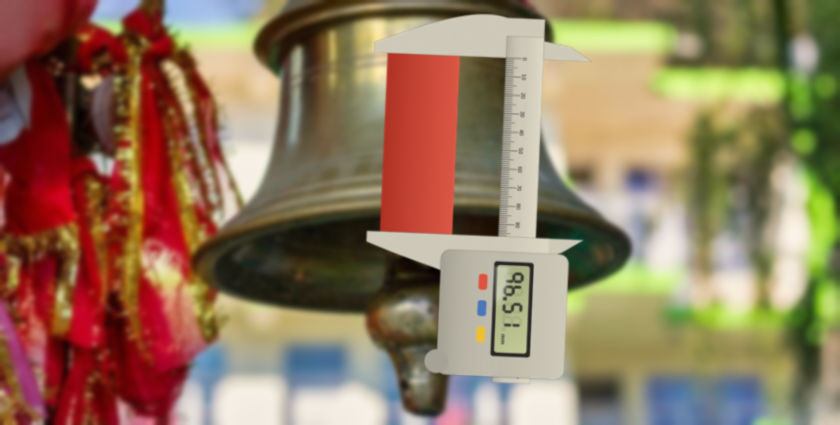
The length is 96.51 mm
